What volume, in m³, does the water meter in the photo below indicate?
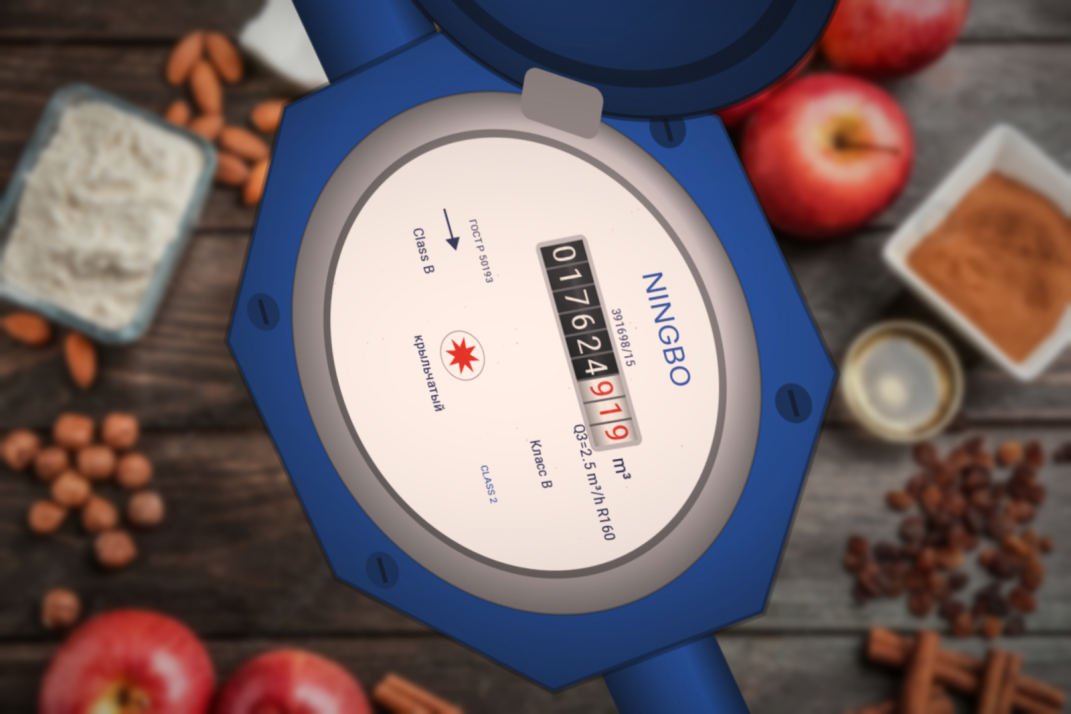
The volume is 17624.919 m³
